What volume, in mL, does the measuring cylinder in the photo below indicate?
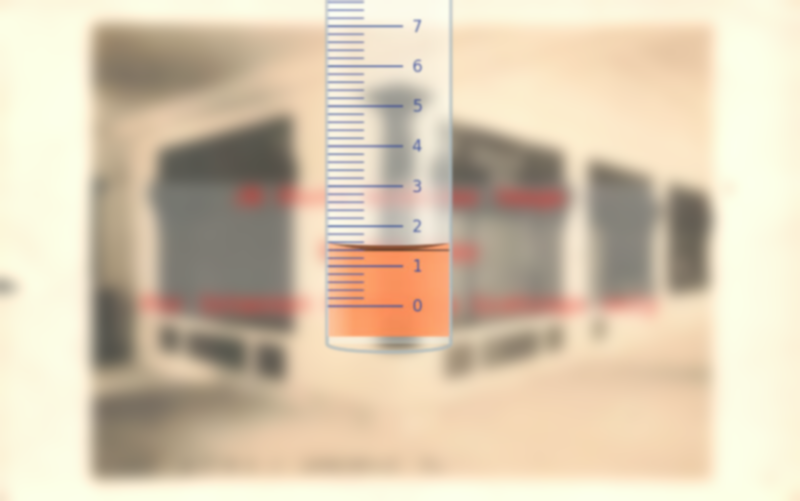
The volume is 1.4 mL
